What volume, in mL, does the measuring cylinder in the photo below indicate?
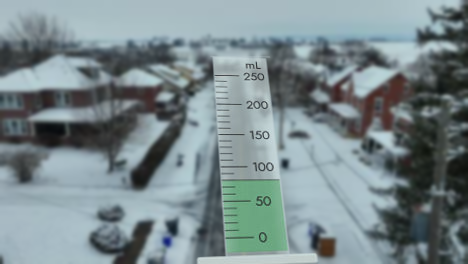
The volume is 80 mL
